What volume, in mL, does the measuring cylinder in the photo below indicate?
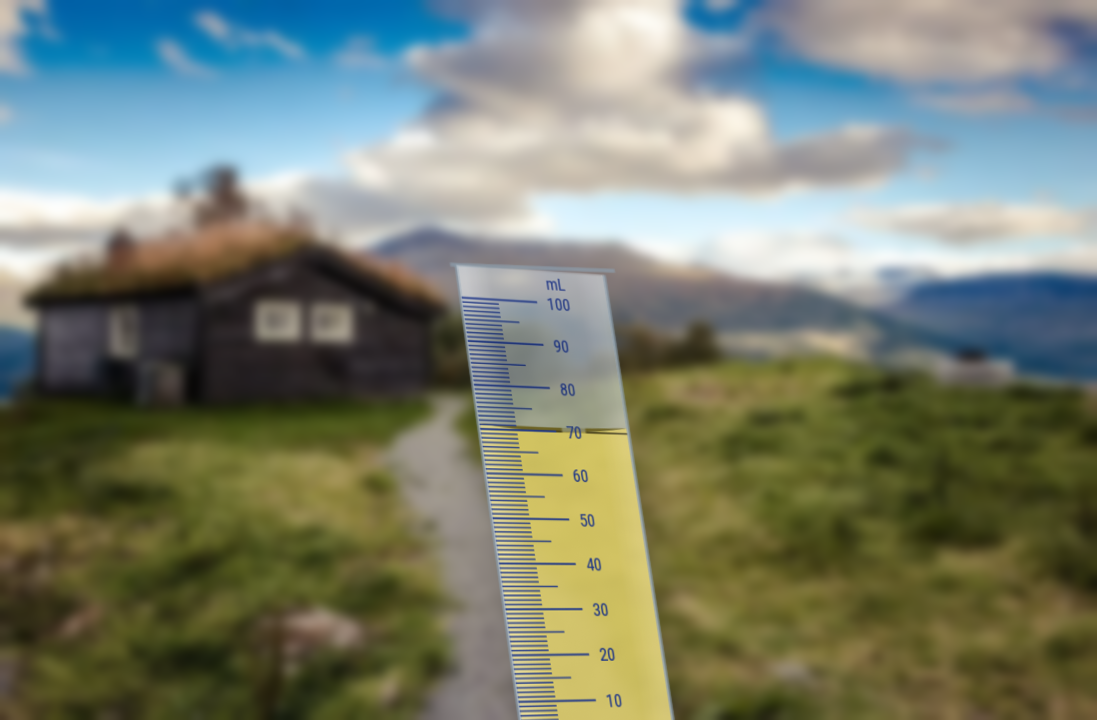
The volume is 70 mL
